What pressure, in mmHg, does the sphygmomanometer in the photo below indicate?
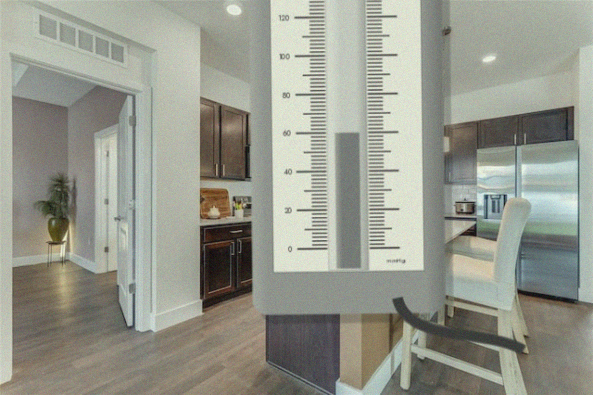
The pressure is 60 mmHg
